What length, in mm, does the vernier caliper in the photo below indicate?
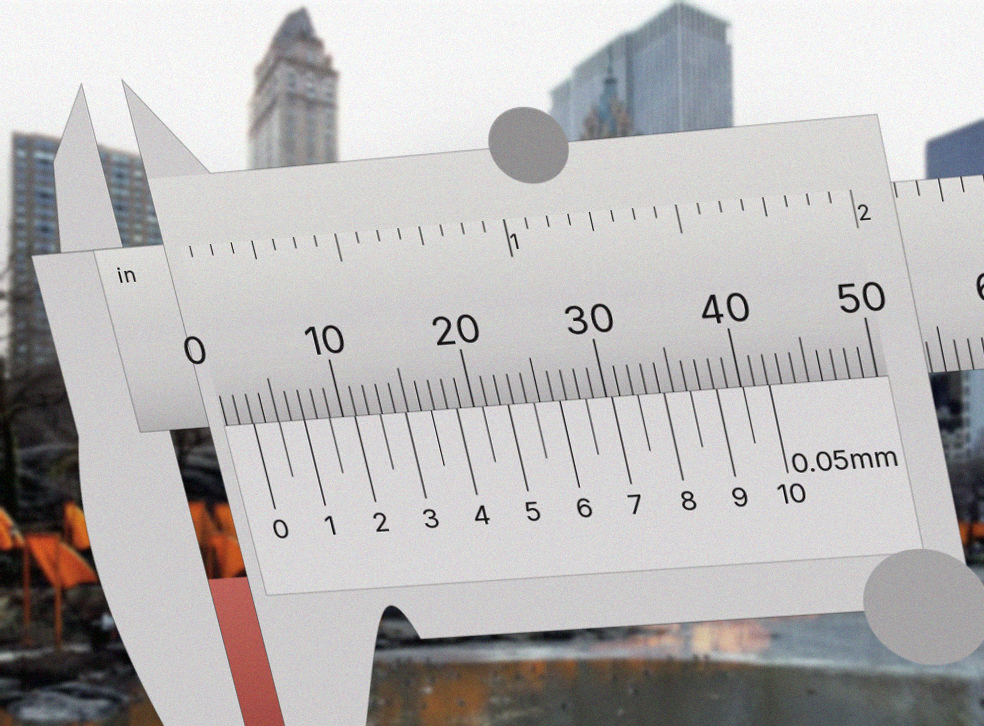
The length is 3.1 mm
